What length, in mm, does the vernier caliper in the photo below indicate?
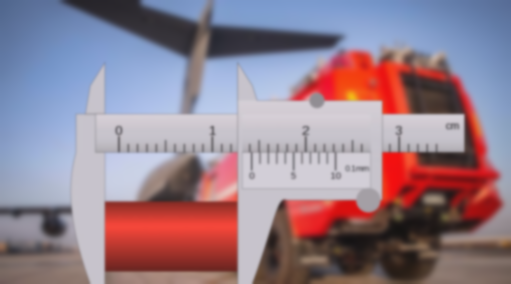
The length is 14.2 mm
